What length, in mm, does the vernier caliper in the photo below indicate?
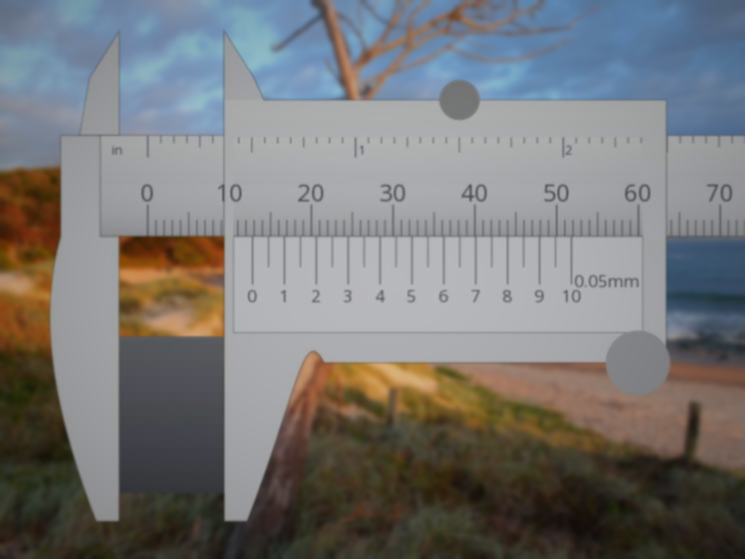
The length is 12.8 mm
